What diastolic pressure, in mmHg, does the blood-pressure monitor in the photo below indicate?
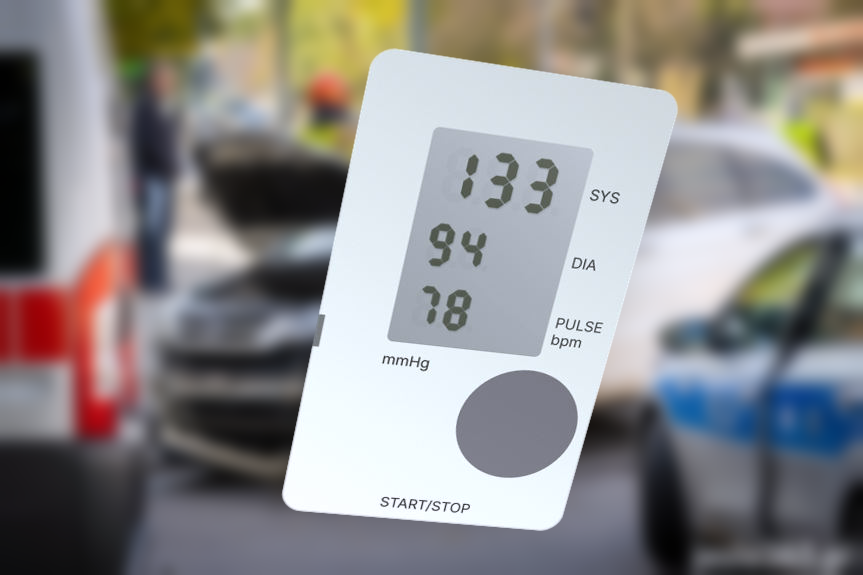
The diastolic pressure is 94 mmHg
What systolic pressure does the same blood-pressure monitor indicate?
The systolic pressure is 133 mmHg
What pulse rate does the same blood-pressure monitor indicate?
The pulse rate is 78 bpm
